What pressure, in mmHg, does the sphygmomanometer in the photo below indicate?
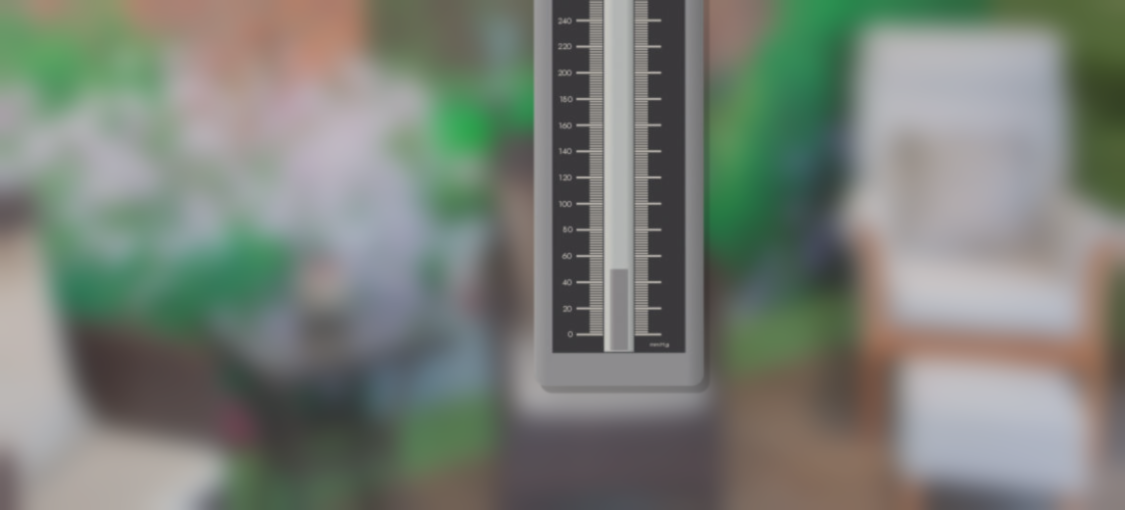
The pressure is 50 mmHg
